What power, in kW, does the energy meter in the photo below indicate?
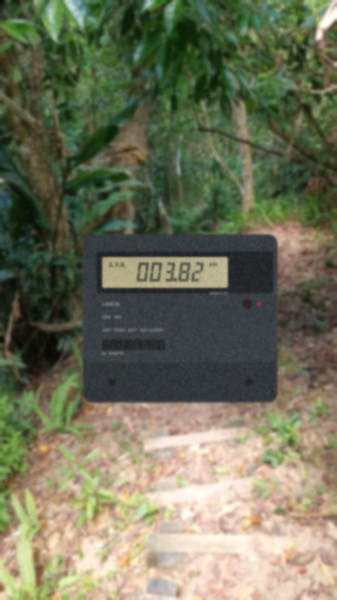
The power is 3.82 kW
